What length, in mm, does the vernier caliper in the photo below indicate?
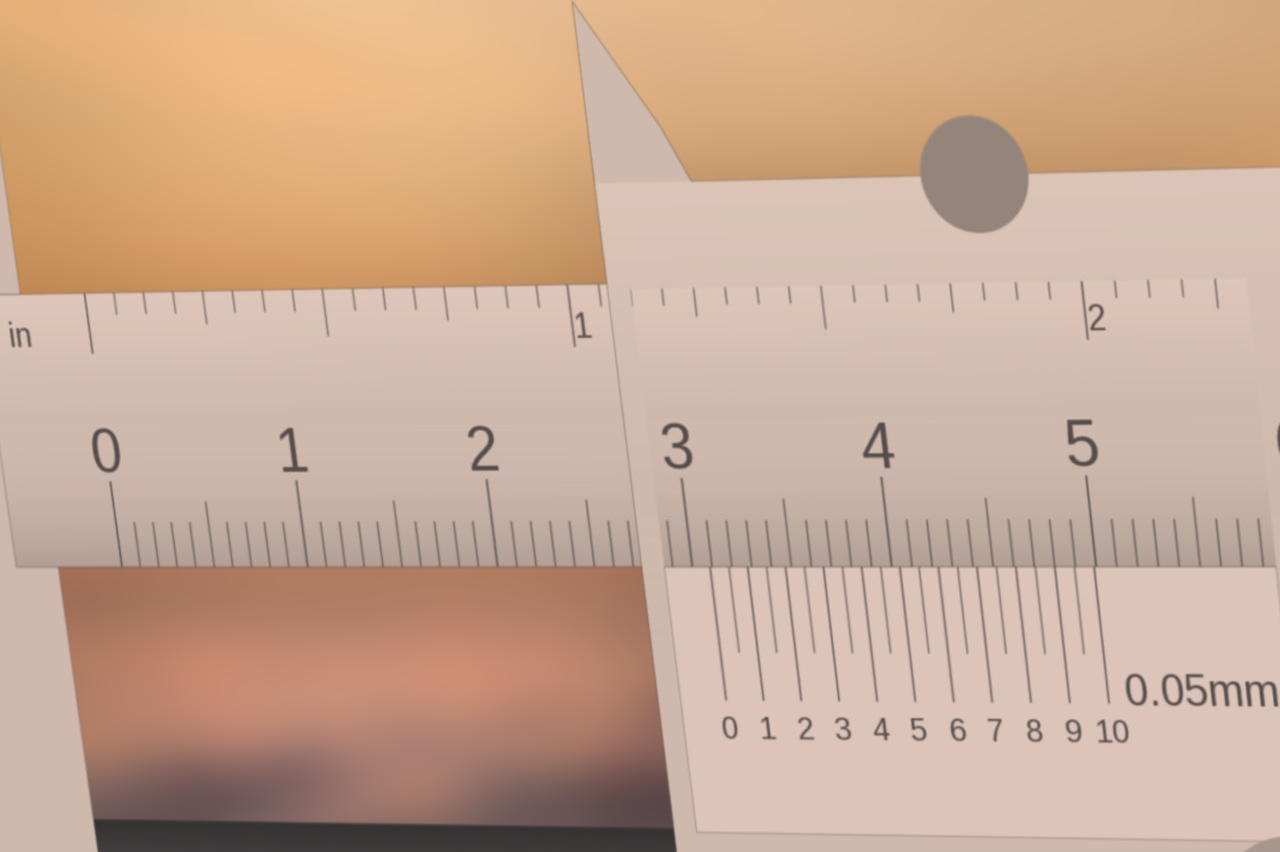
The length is 30.9 mm
